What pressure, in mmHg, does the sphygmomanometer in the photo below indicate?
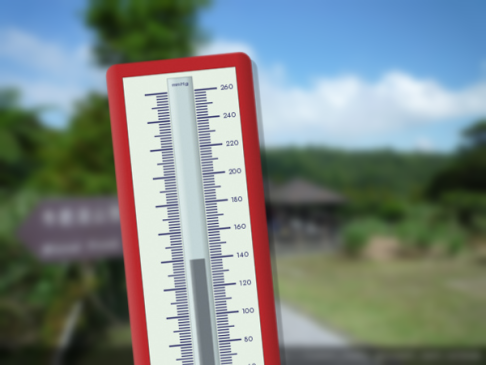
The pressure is 140 mmHg
